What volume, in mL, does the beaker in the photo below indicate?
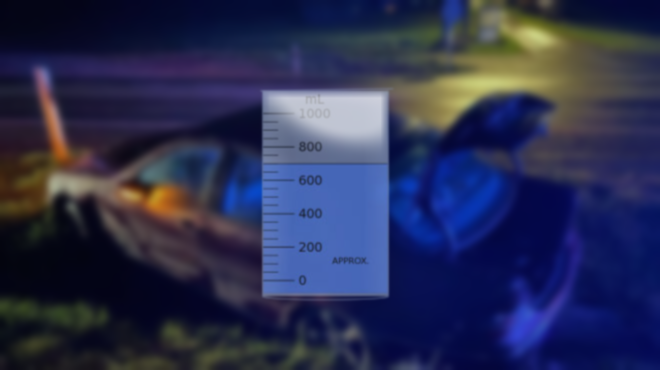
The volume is 700 mL
